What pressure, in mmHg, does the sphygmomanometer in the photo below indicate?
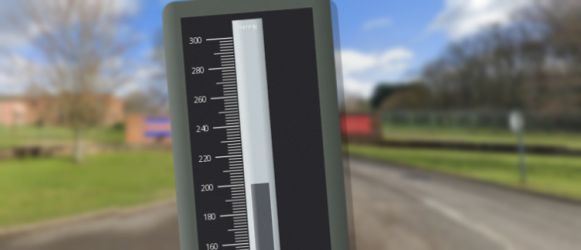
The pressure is 200 mmHg
